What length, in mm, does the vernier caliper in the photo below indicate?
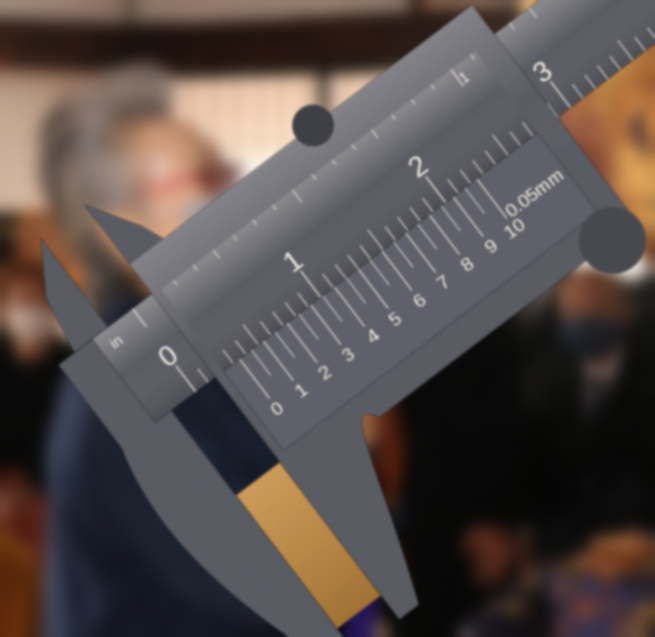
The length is 3.5 mm
